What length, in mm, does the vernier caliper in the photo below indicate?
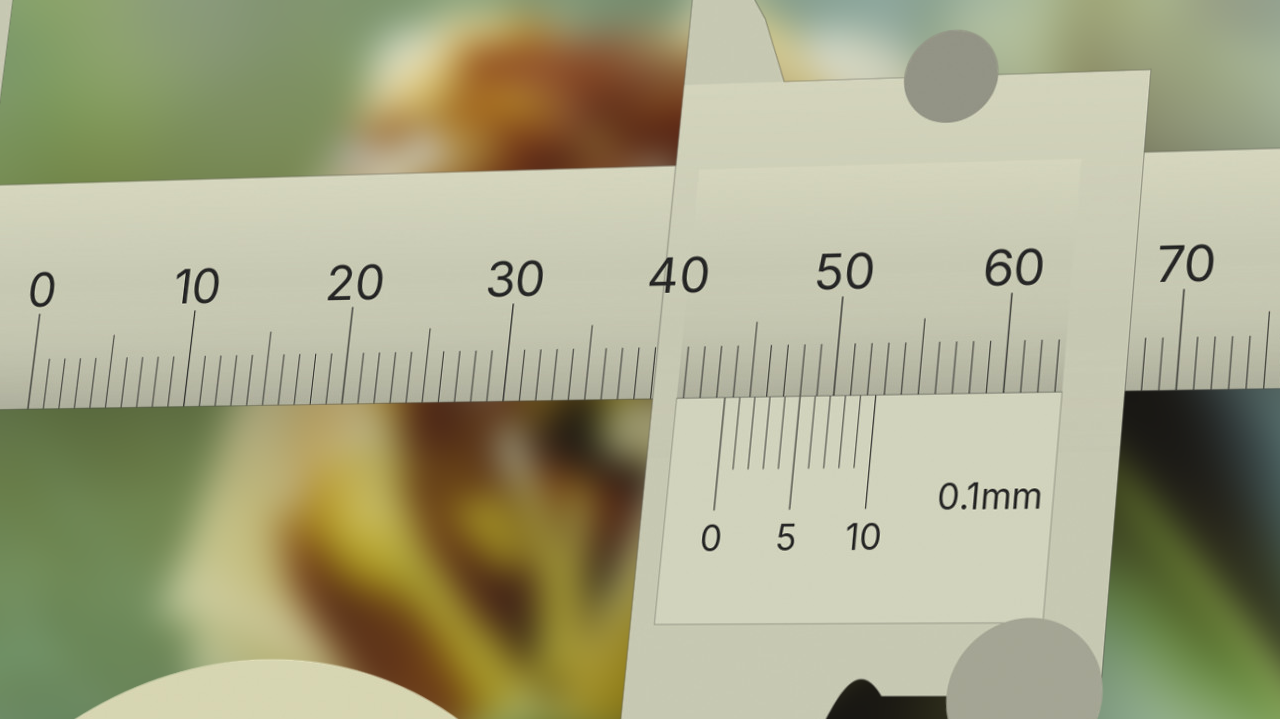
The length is 43.5 mm
